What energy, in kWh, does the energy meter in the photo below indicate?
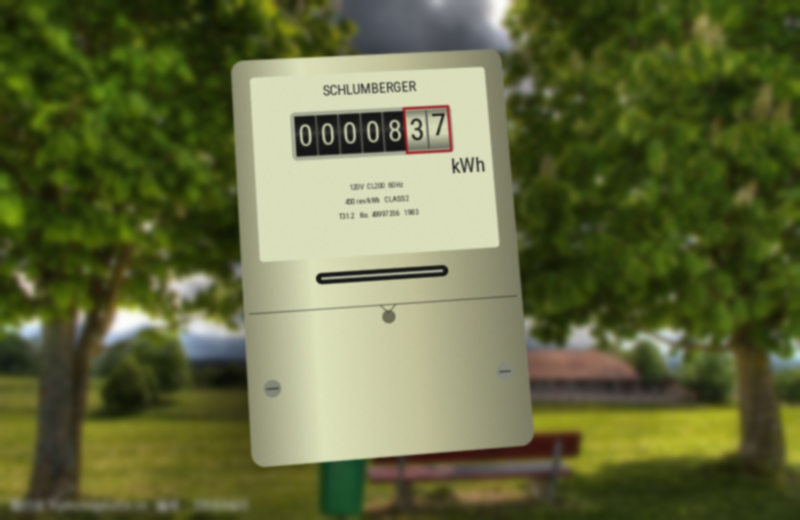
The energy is 8.37 kWh
